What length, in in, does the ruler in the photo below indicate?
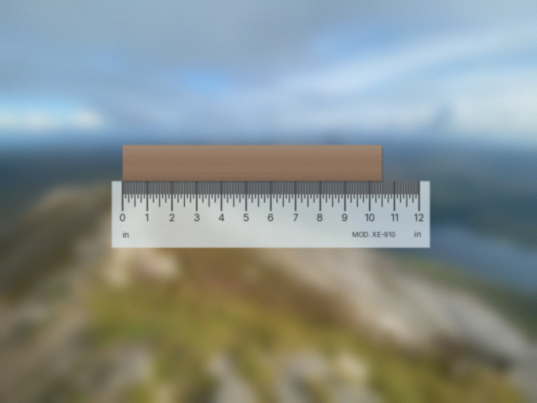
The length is 10.5 in
